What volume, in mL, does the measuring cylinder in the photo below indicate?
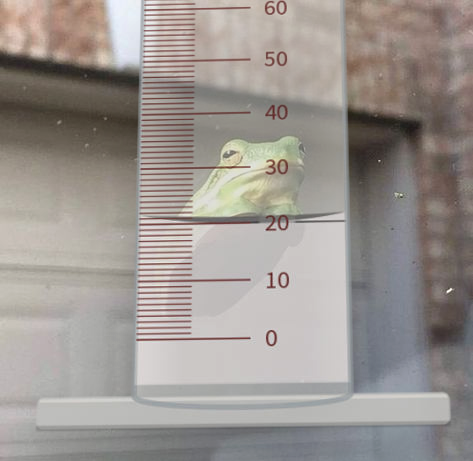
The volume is 20 mL
